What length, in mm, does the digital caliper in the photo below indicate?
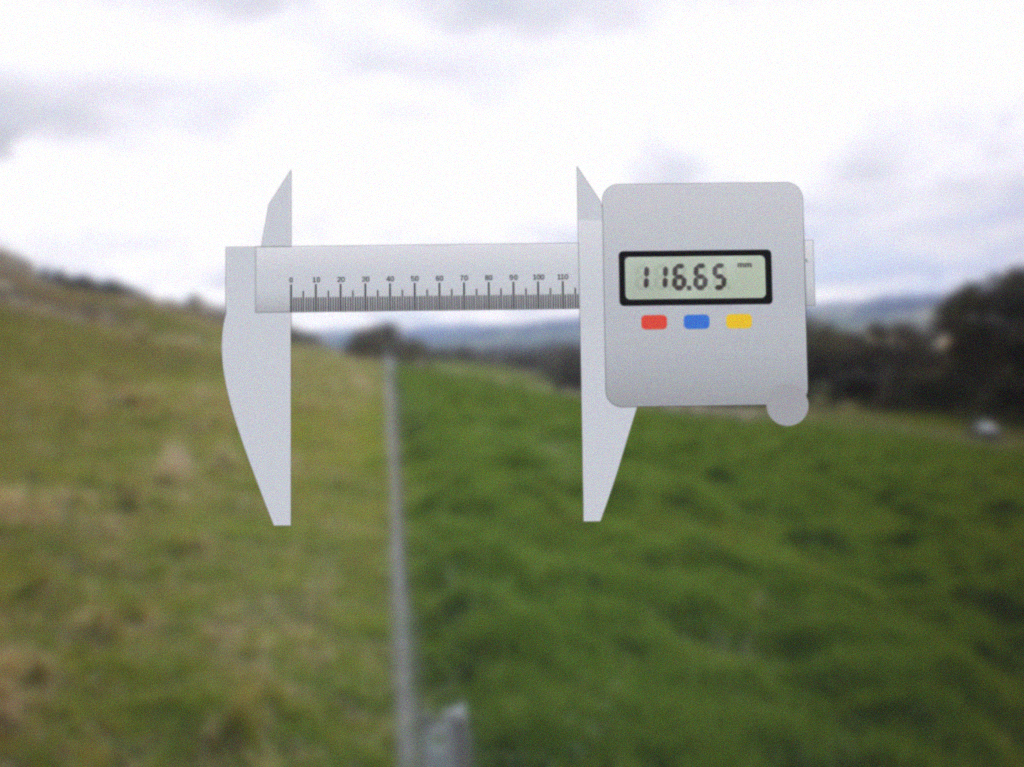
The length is 116.65 mm
